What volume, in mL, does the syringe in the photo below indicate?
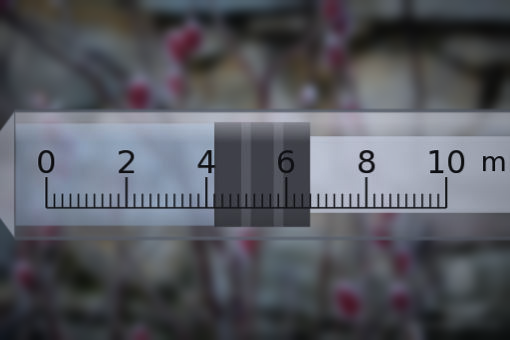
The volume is 4.2 mL
